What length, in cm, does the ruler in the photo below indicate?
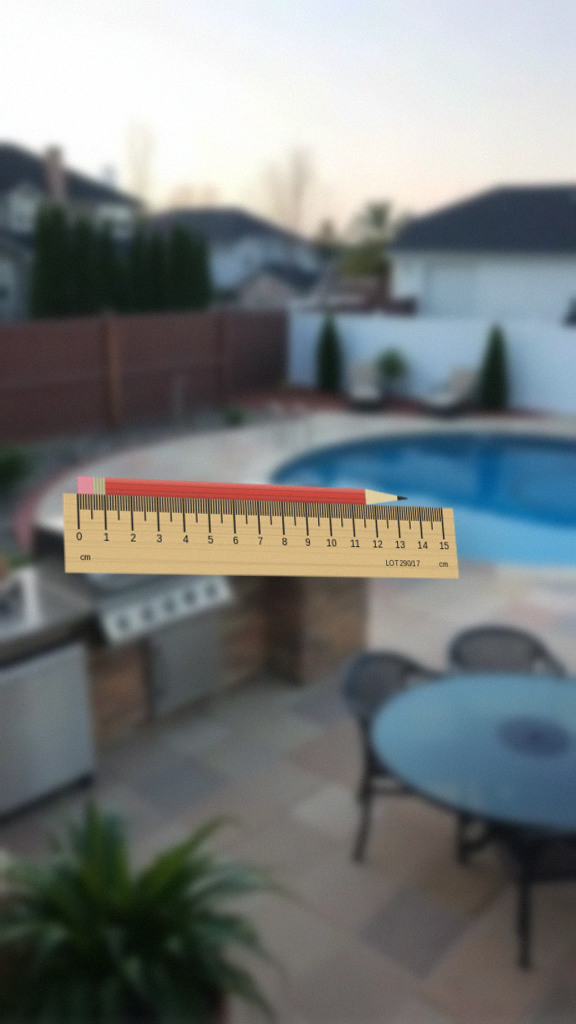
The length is 13.5 cm
